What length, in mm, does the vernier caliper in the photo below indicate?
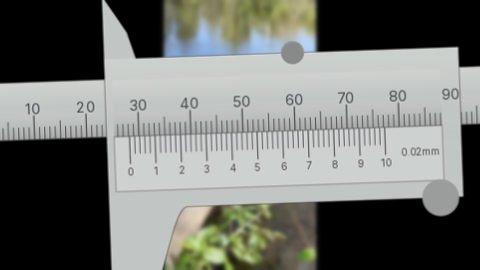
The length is 28.2 mm
